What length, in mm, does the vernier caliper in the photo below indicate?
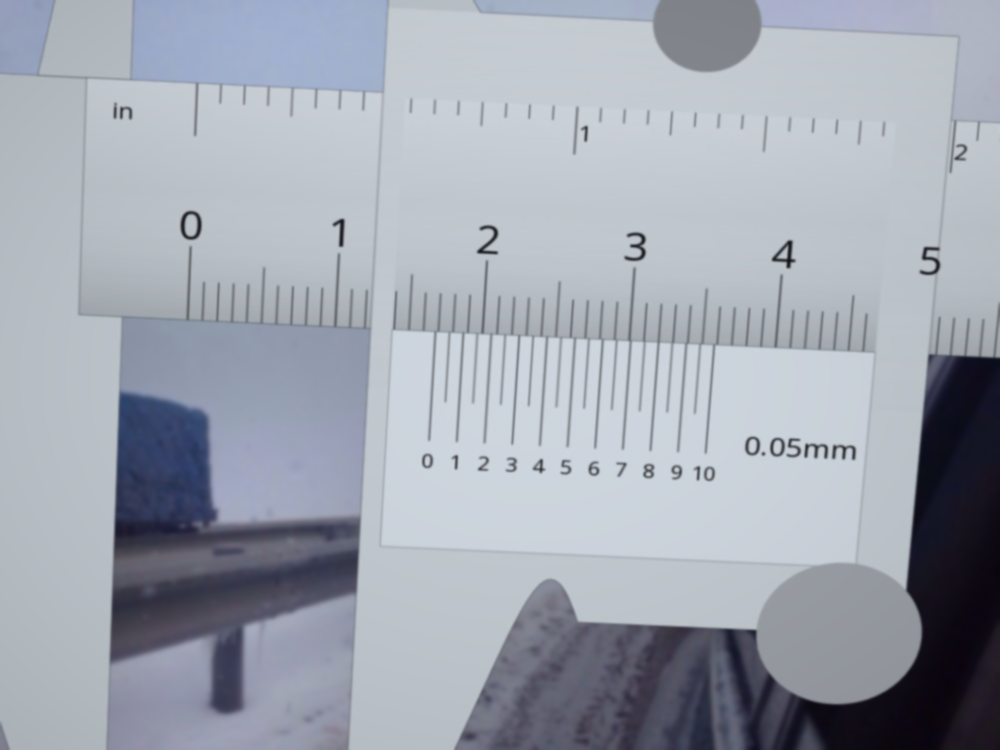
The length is 16.8 mm
